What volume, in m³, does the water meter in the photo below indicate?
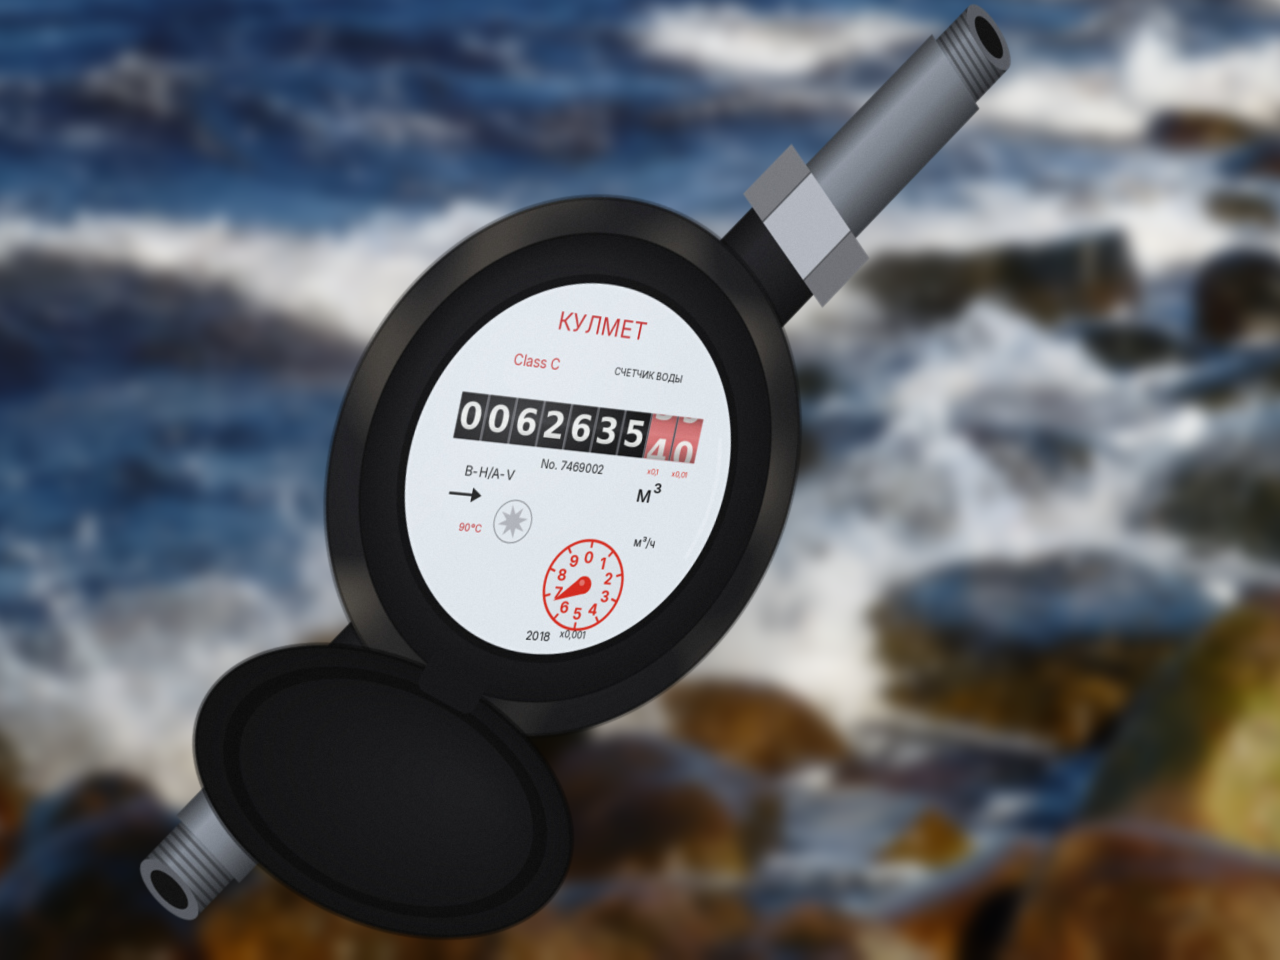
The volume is 62635.396 m³
